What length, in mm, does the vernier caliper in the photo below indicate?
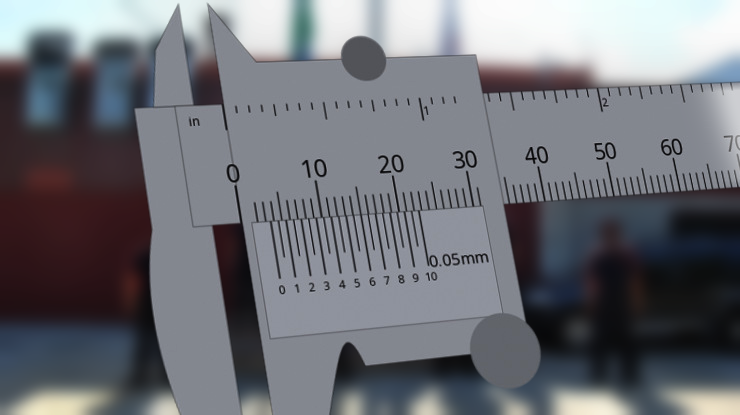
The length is 3.6 mm
